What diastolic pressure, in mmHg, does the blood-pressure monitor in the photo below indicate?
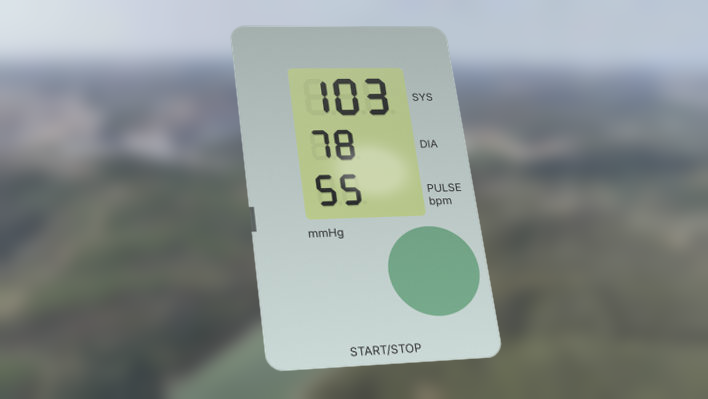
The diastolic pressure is 78 mmHg
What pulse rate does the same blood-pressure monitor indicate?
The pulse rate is 55 bpm
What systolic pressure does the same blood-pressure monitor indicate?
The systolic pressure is 103 mmHg
